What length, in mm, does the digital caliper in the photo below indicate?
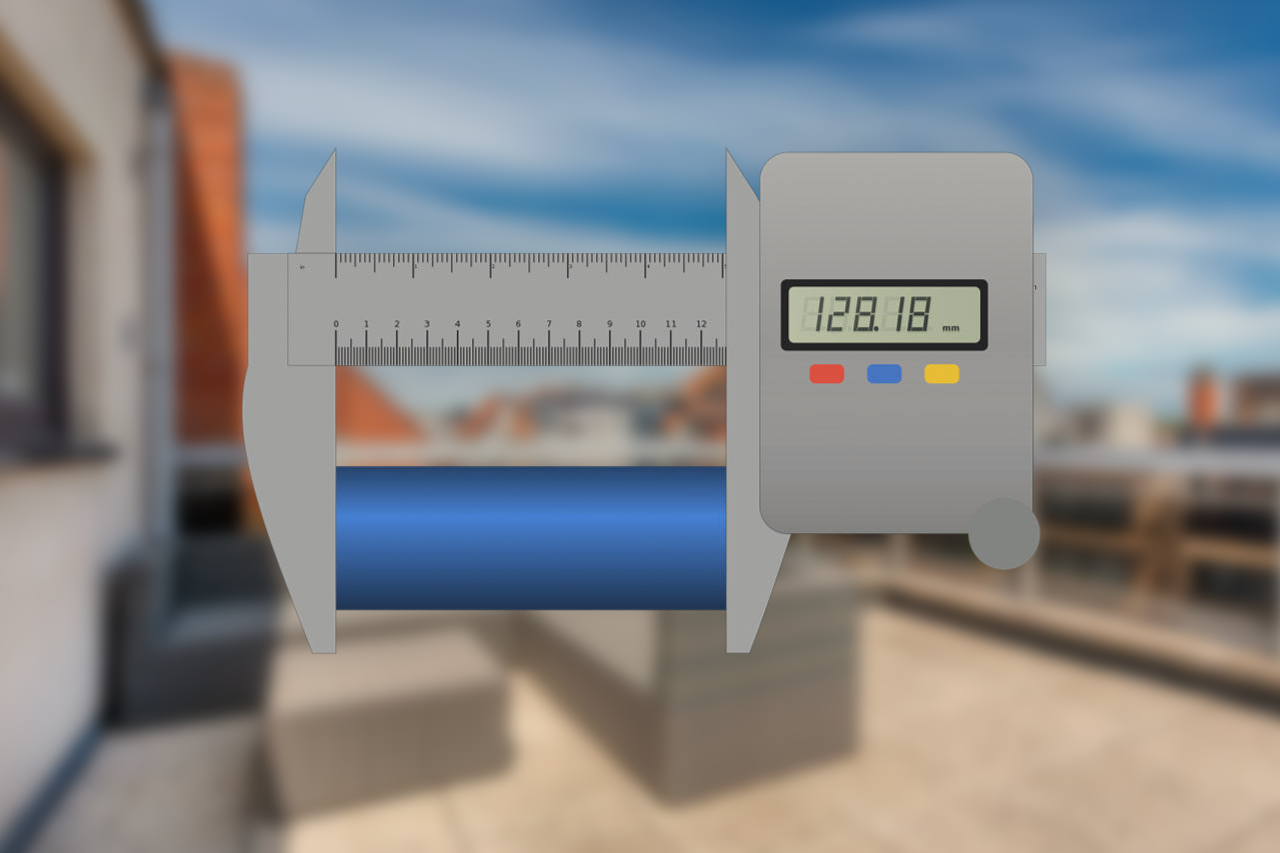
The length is 128.18 mm
